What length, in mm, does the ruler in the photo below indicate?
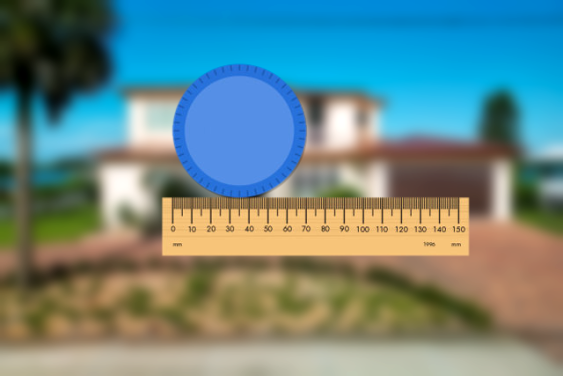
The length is 70 mm
